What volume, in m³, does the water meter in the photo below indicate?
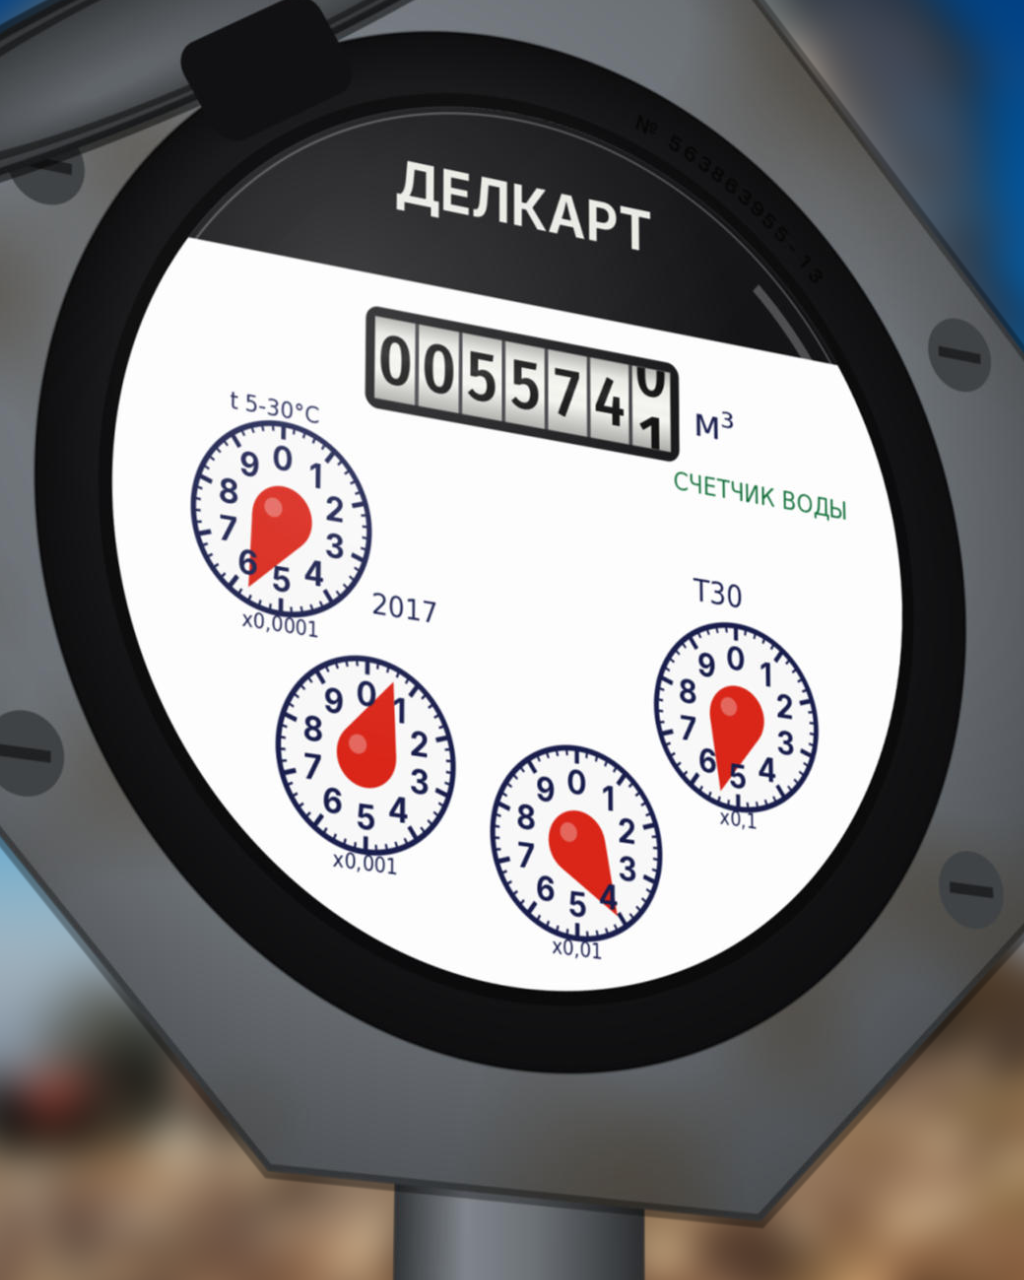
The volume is 55740.5405 m³
